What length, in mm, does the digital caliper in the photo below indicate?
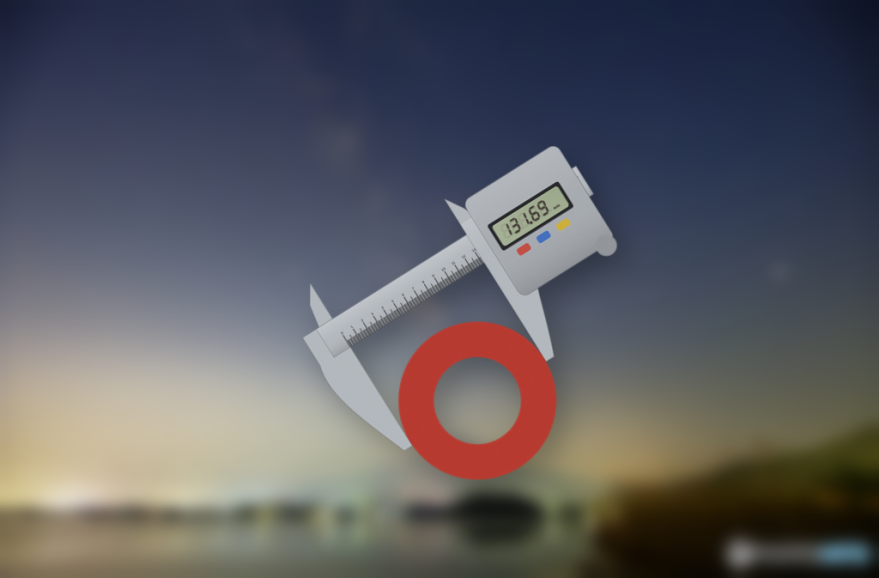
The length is 131.69 mm
